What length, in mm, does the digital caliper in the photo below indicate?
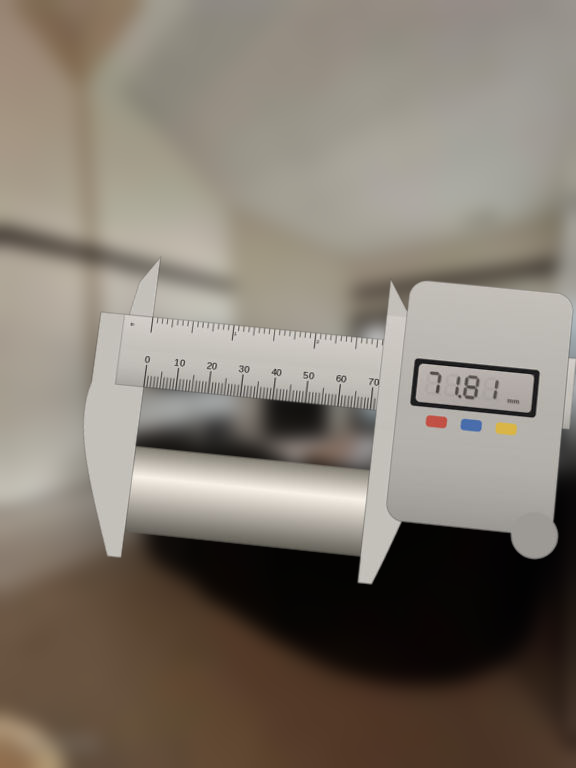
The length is 71.81 mm
